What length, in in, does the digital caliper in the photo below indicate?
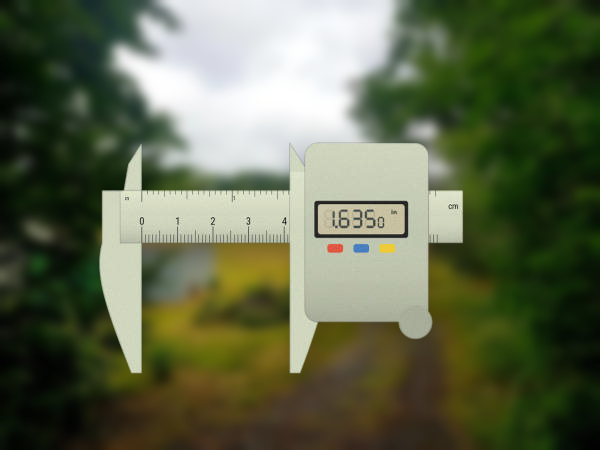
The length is 1.6350 in
